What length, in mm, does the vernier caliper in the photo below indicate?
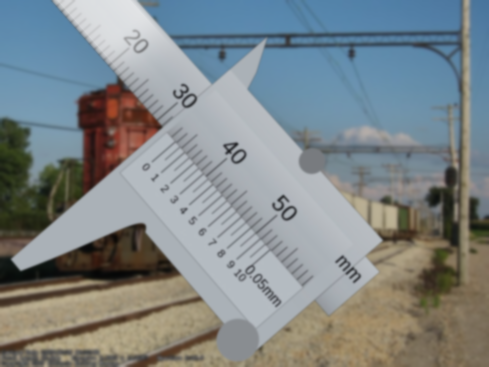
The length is 33.8 mm
